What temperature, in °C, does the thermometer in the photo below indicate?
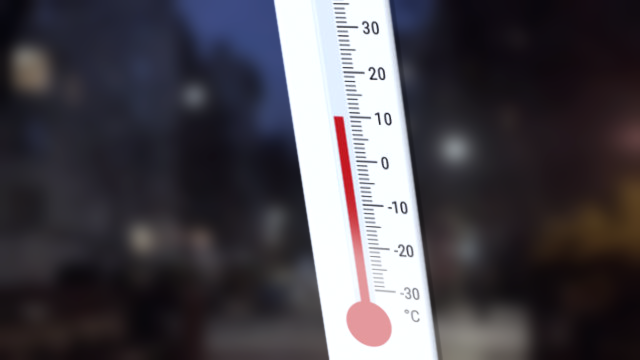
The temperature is 10 °C
